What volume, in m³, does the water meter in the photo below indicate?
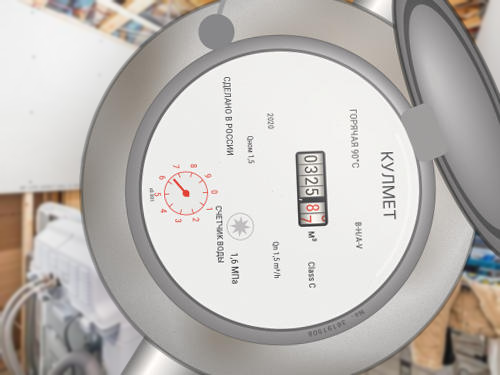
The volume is 325.866 m³
